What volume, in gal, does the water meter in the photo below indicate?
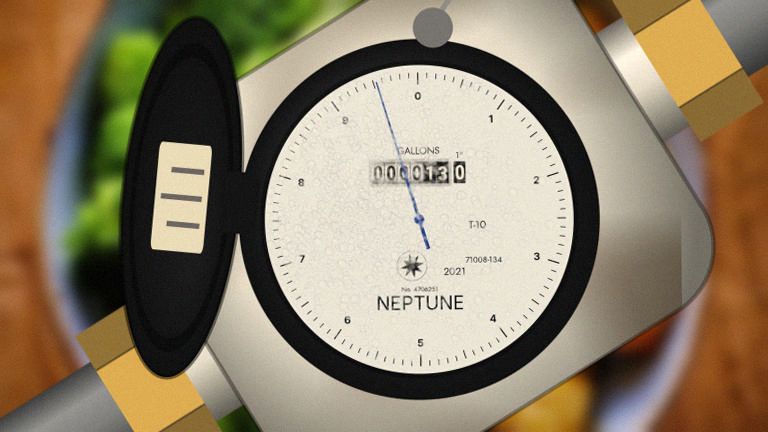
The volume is 129.5 gal
